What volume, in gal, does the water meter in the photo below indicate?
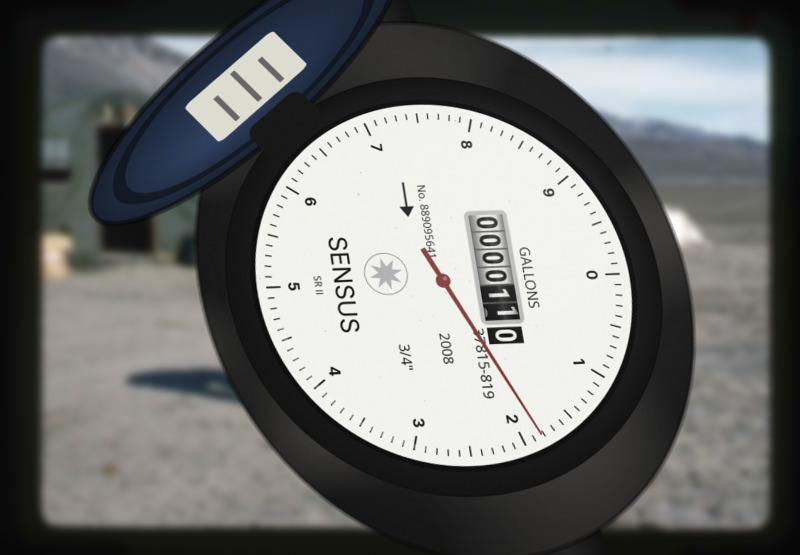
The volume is 111.8 gal
